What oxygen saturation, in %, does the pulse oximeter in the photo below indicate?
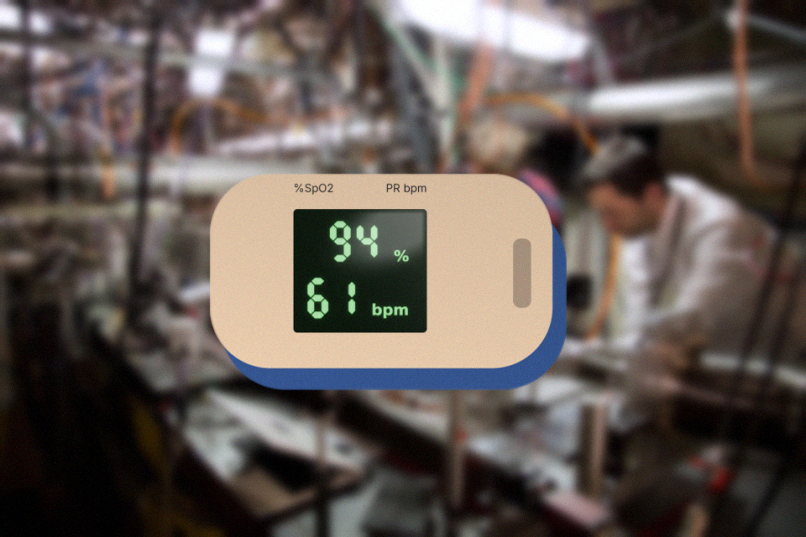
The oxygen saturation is 94 %
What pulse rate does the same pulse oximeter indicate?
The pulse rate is 61 bpm
